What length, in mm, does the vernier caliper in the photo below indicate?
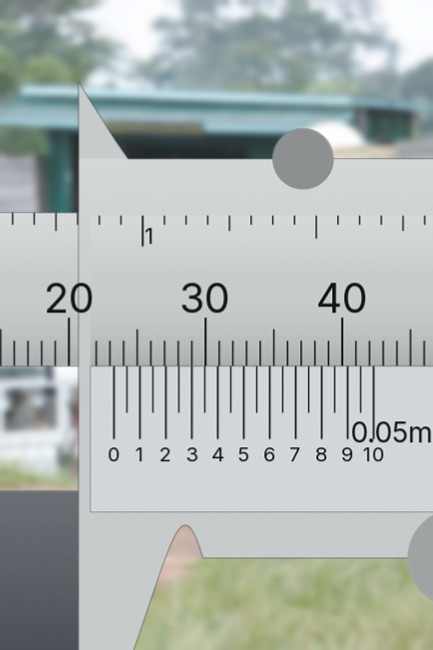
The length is 23.3 mm
